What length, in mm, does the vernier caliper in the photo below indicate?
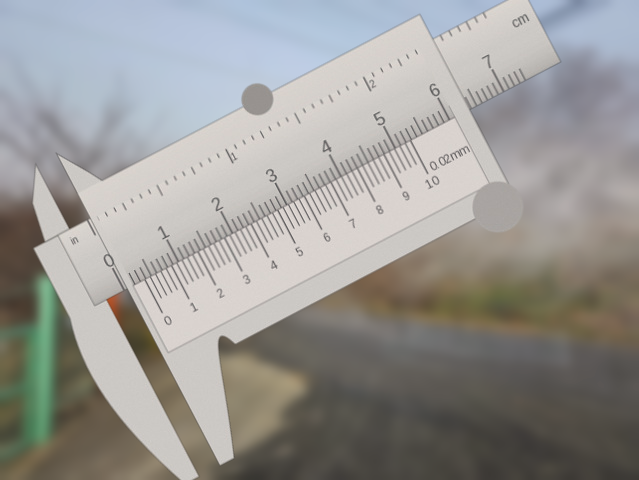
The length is 3.8 mm
